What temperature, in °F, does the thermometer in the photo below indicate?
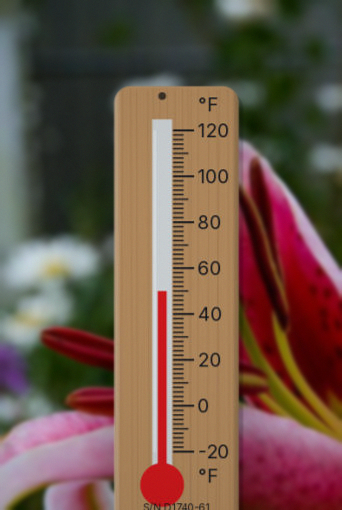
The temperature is 50 °F
